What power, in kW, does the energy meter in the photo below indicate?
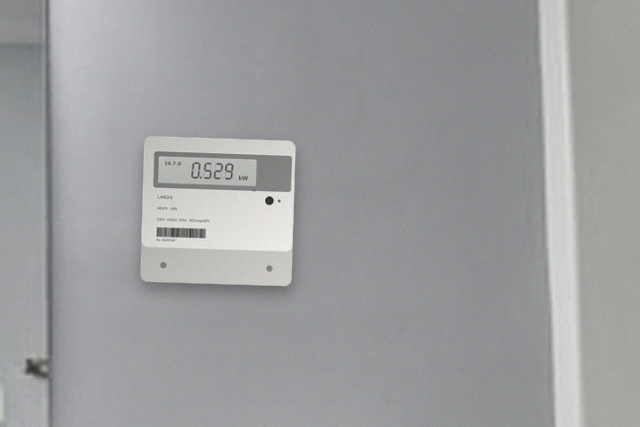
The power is 0.529 kW
